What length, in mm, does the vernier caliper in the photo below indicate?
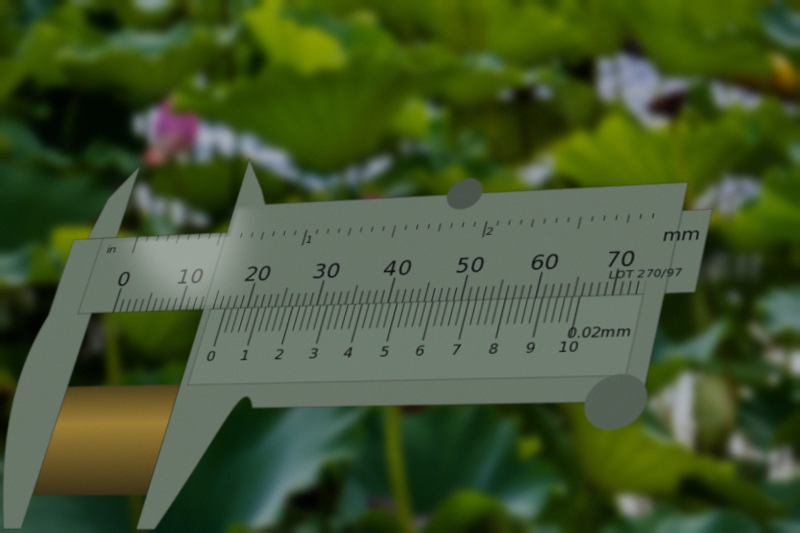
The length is 16.8 mm
